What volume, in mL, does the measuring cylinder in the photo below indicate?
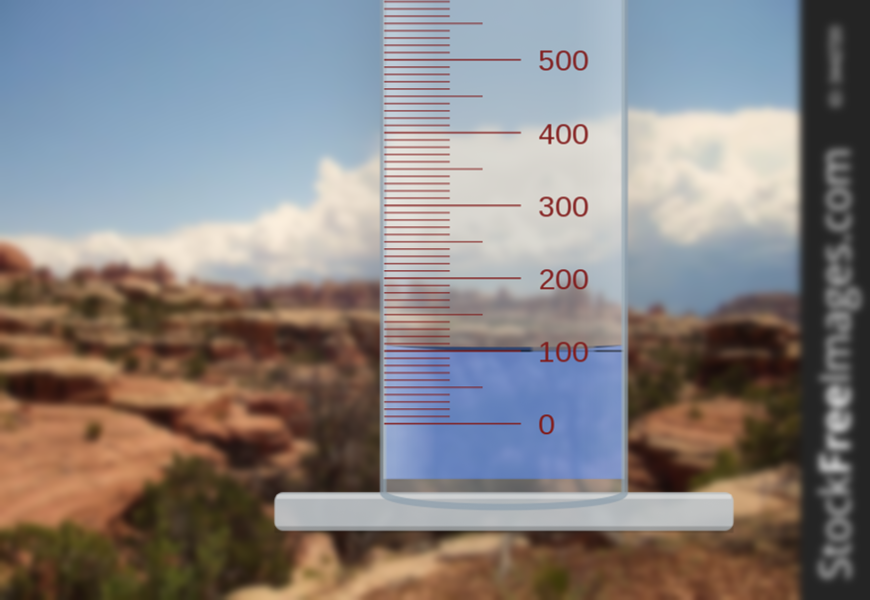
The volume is 100 mL
